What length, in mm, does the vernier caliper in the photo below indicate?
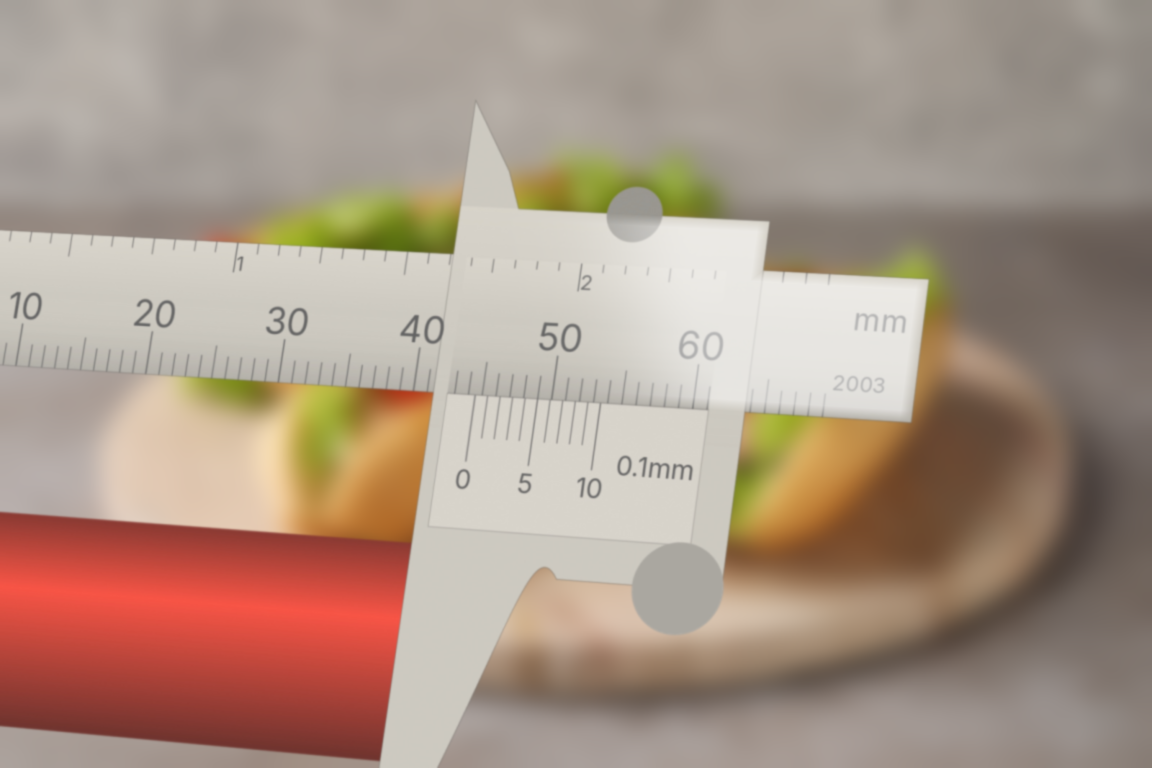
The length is 44.5 mm
